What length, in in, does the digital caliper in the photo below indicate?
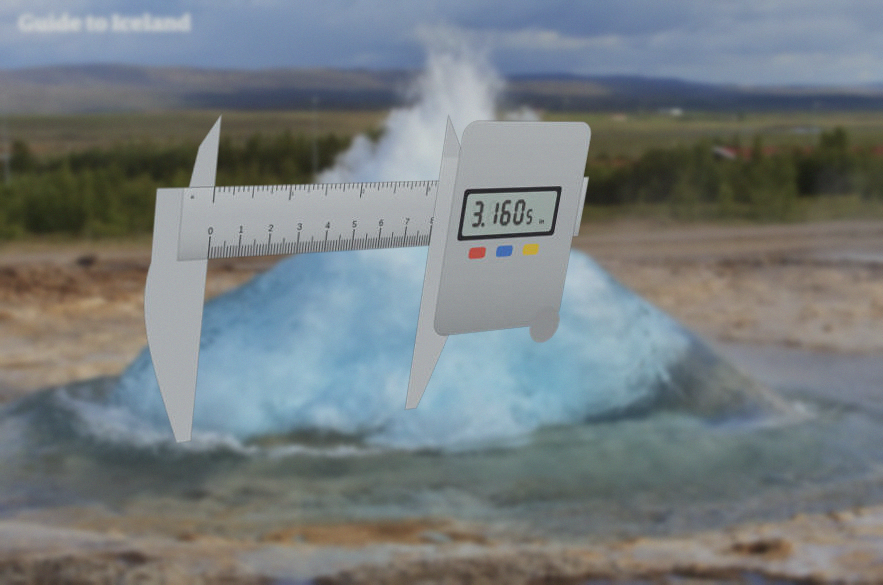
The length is 3.1605 in
